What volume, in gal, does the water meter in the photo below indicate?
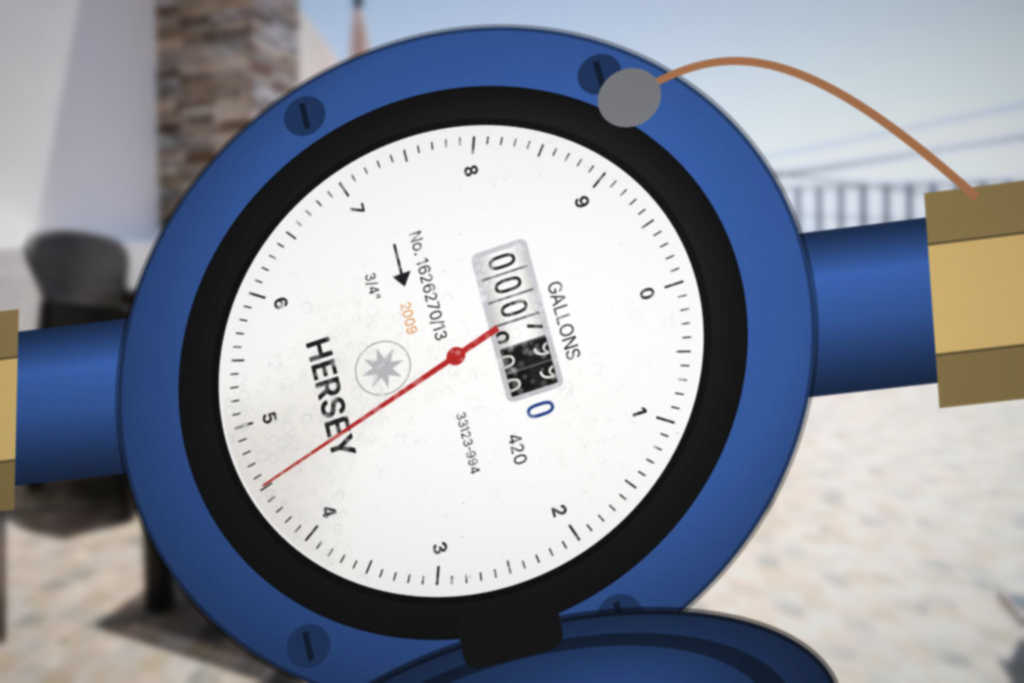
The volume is 7994.5 gal
